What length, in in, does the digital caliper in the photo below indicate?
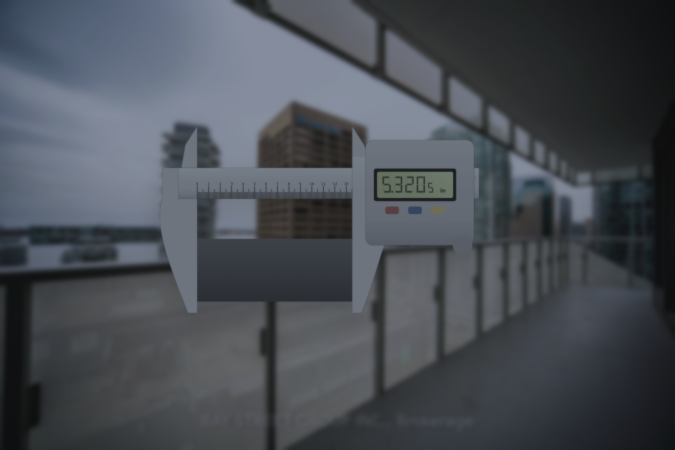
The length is 5.3205 in
